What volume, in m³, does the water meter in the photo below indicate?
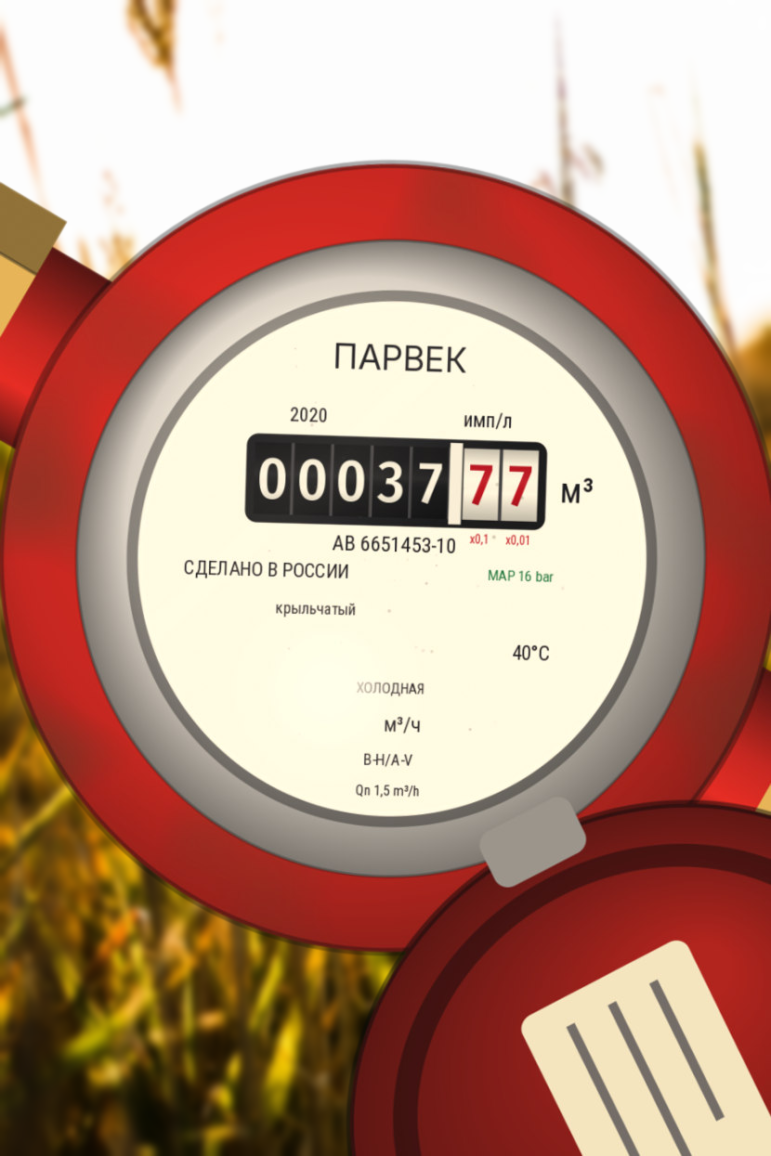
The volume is 37.77 m³
